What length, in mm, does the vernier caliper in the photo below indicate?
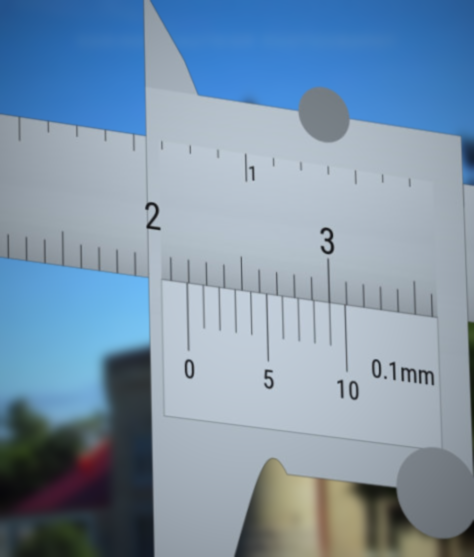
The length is 21.9 mm
